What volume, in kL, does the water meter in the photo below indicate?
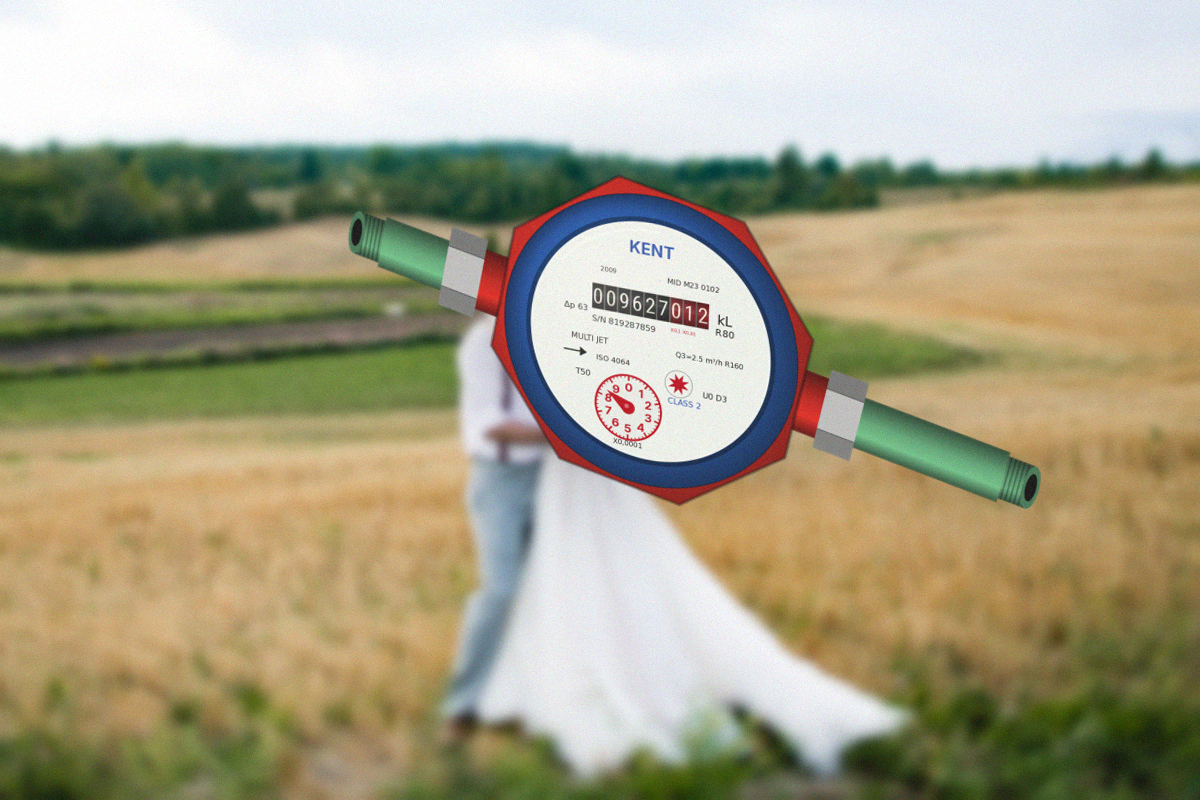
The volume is 9627.0128 kL
